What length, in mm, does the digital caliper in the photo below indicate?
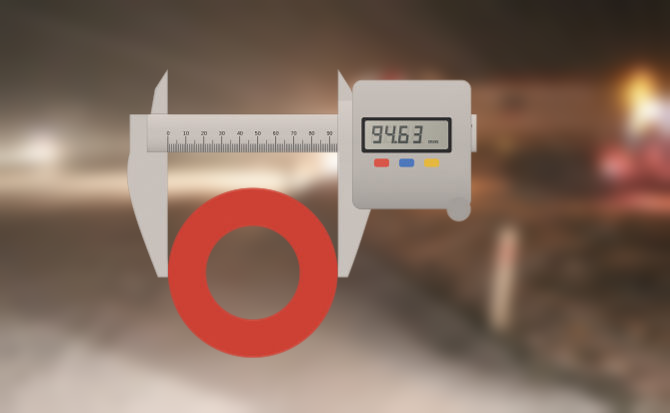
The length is 94.63 mm
